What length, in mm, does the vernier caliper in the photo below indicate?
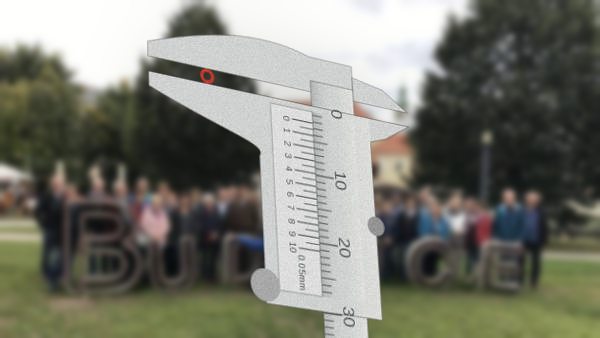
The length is 2.2 mm
